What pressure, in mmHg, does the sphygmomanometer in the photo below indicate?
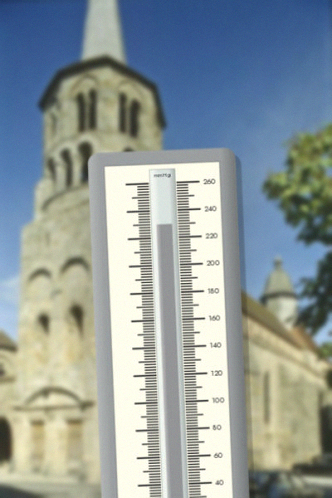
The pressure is 230 mmHg
